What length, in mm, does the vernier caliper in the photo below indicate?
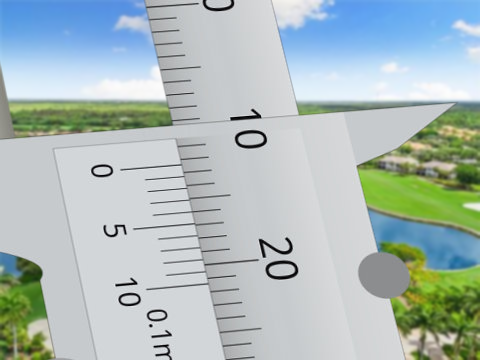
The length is 12.4 mm
